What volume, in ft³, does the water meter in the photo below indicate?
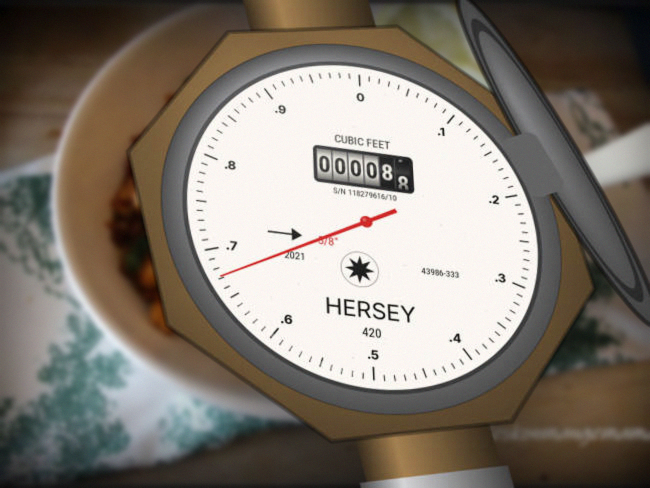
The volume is 87.67 ft³
